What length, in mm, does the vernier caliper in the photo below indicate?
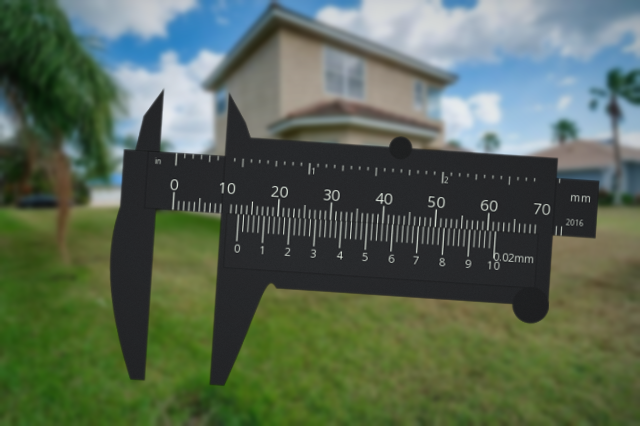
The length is 12.5 mm
